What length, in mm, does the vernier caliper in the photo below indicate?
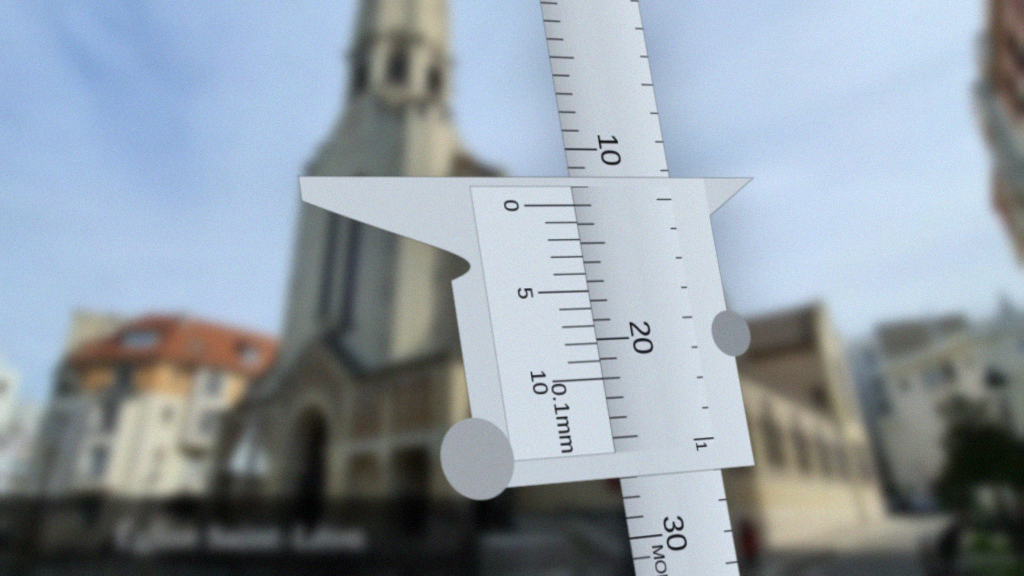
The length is 13.0 mm
